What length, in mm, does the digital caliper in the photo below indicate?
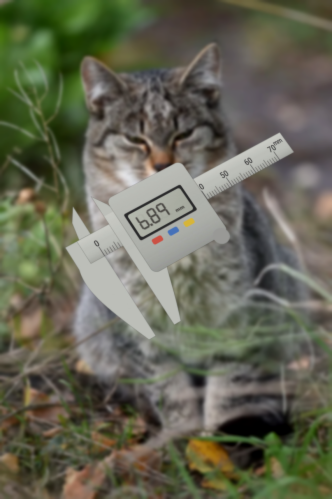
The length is 6.89 mm
